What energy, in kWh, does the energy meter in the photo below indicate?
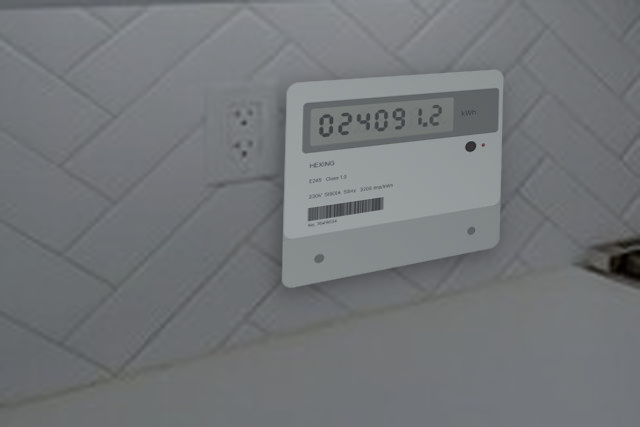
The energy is 24091.2 kWh
